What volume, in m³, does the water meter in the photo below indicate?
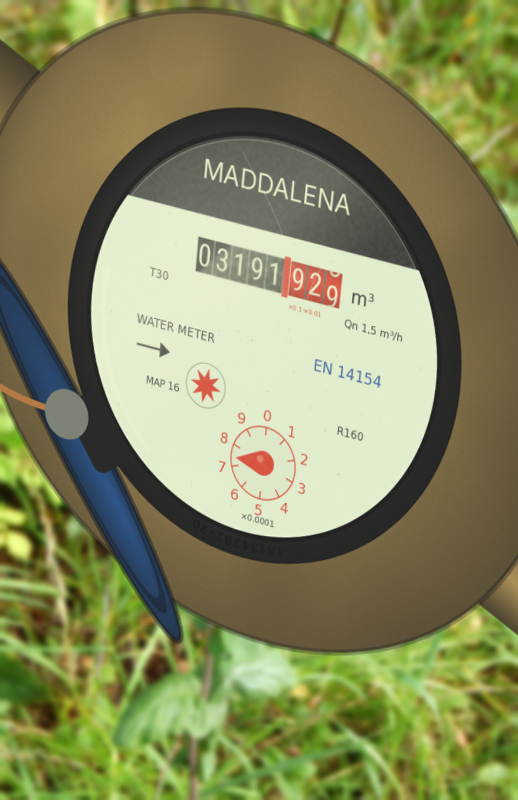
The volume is 3191.9287 m³
